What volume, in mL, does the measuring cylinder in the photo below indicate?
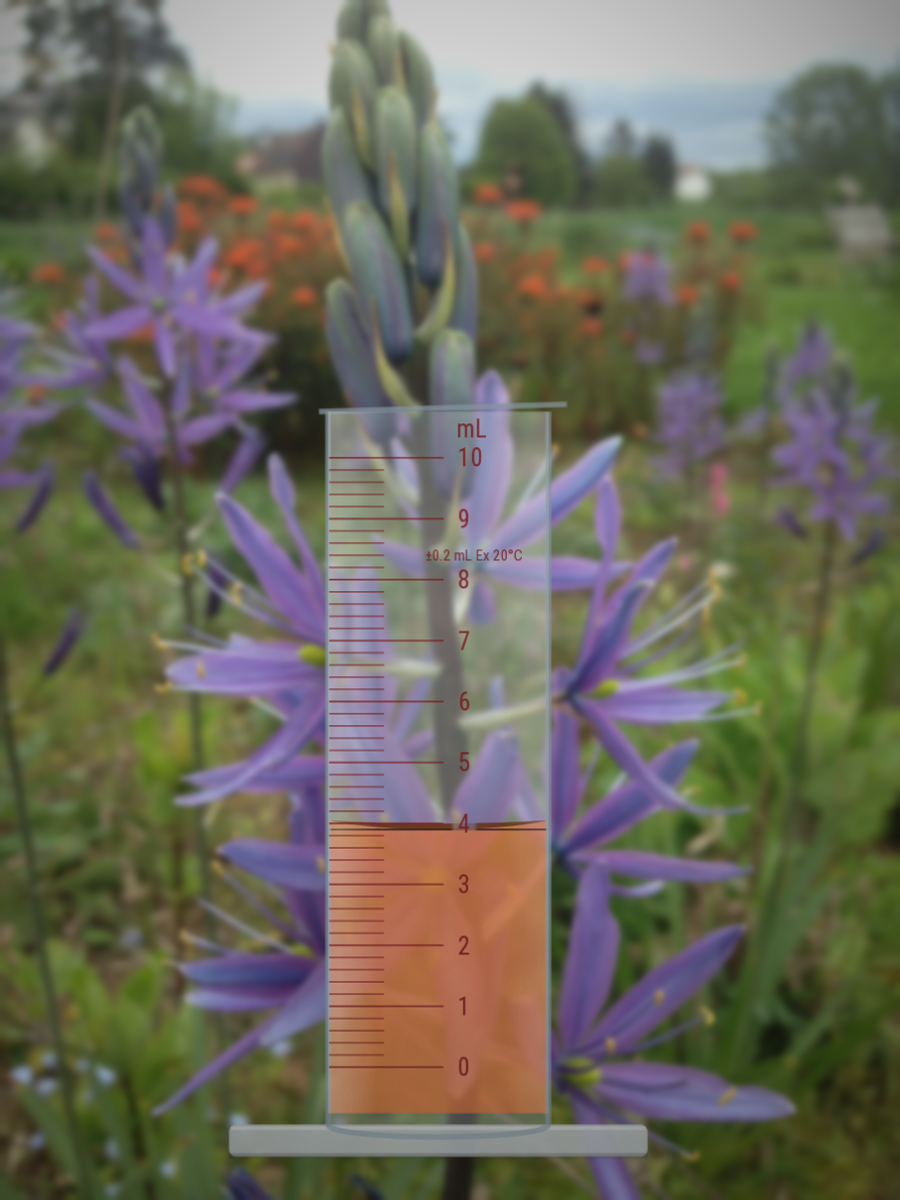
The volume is 3.9 mL
